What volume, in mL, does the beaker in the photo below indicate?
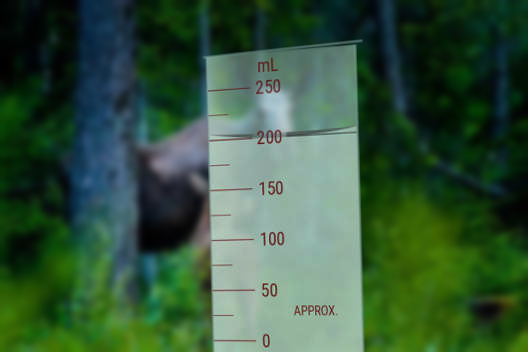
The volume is 200 mL
